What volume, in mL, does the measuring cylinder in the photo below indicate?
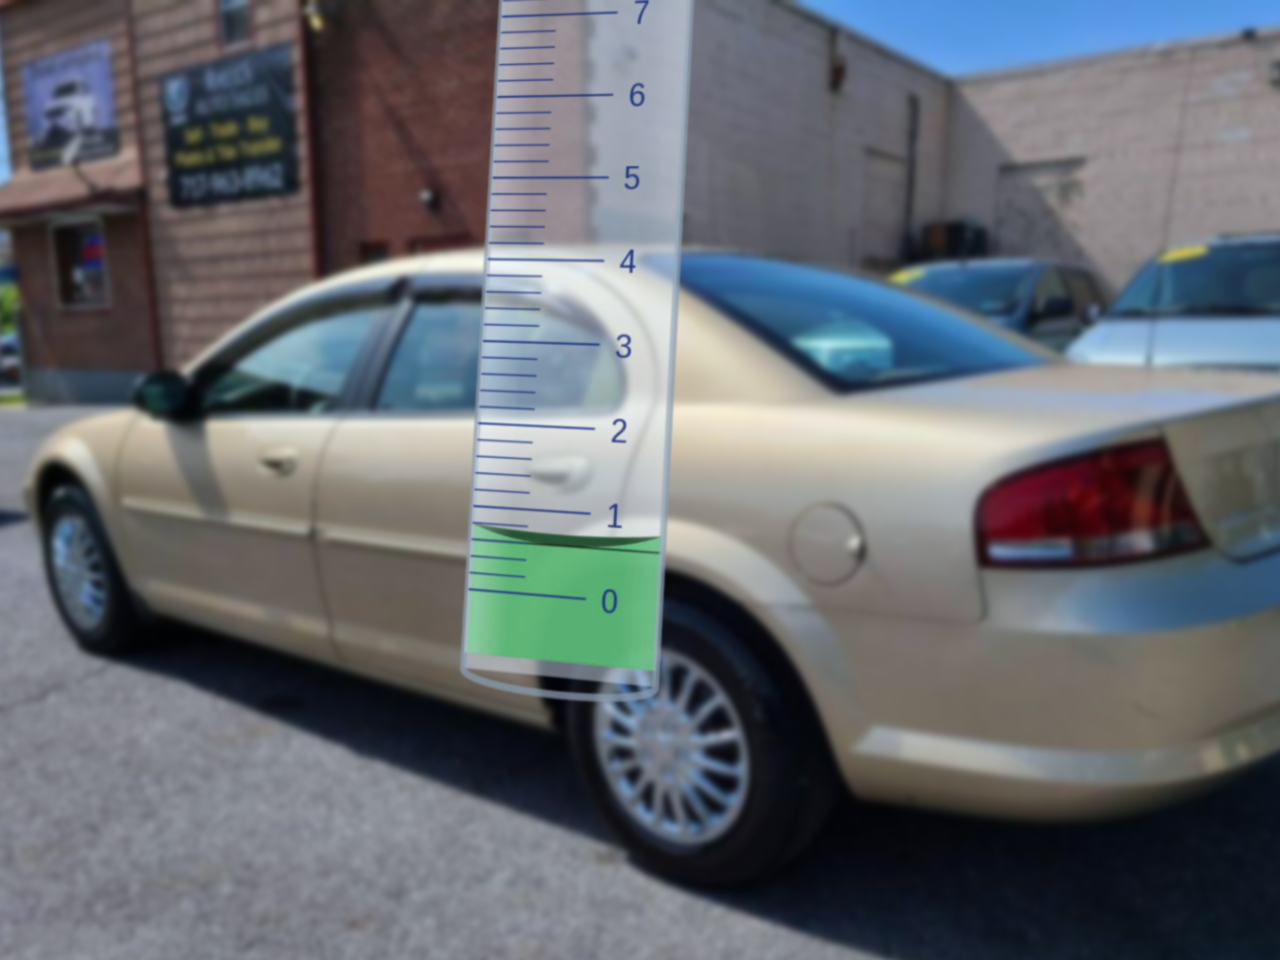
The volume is 0.6 mL
